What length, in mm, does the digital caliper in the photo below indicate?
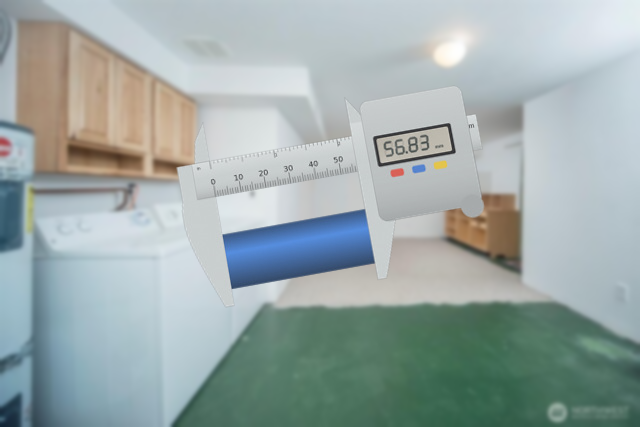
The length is 56.83 mm
